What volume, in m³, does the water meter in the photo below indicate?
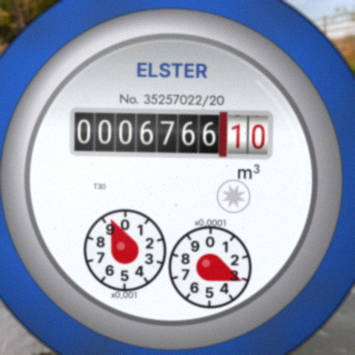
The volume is 6766.0993 m³
